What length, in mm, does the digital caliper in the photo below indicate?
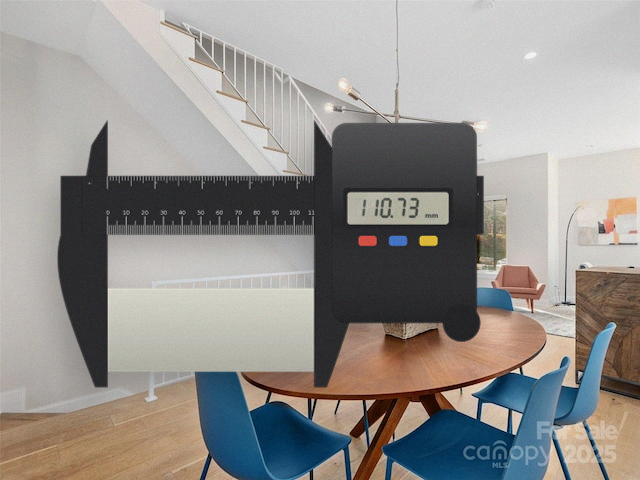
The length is 110.73 mm
